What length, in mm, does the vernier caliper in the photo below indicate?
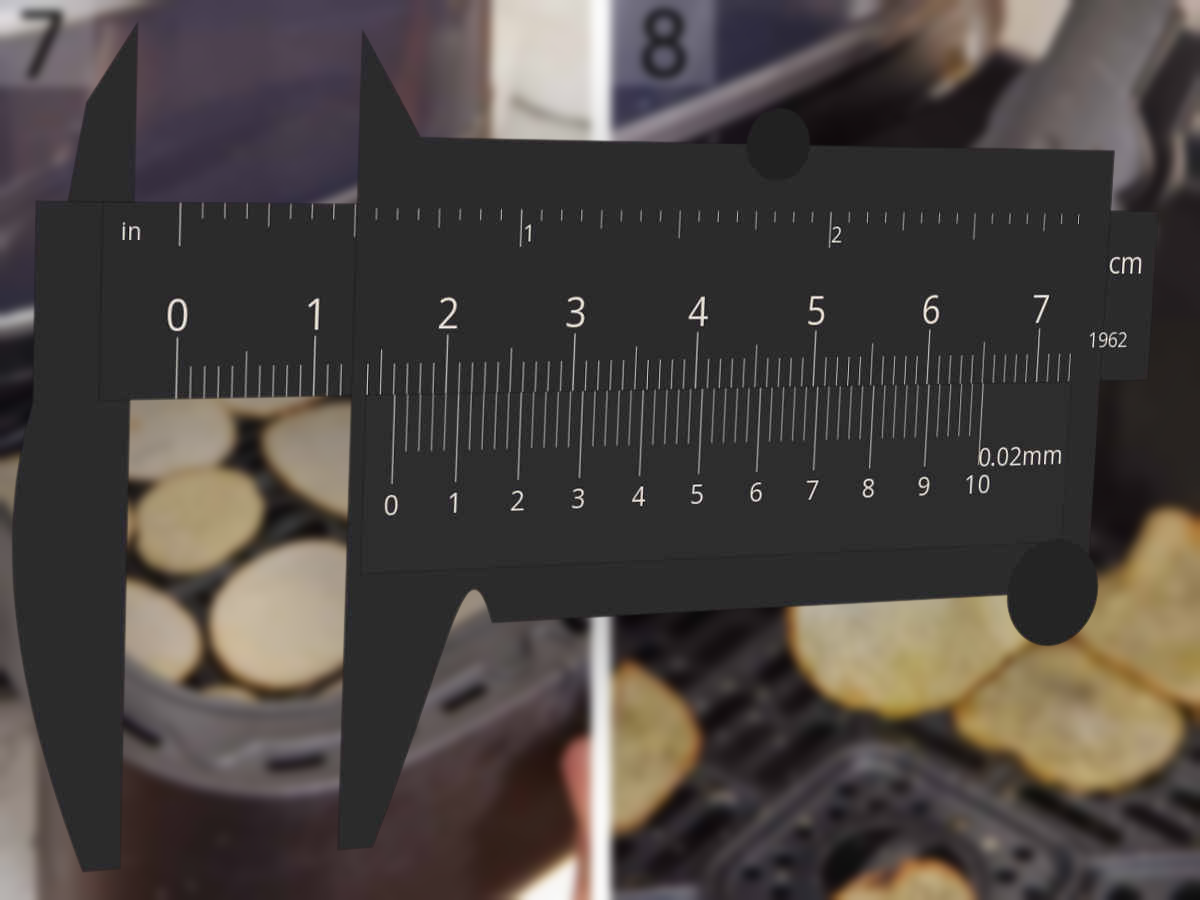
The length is 16.1 mm
